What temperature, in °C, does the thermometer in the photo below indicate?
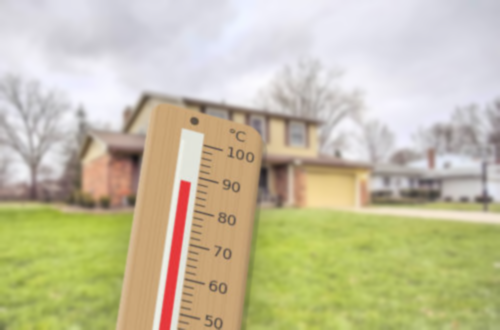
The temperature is 88 °C
